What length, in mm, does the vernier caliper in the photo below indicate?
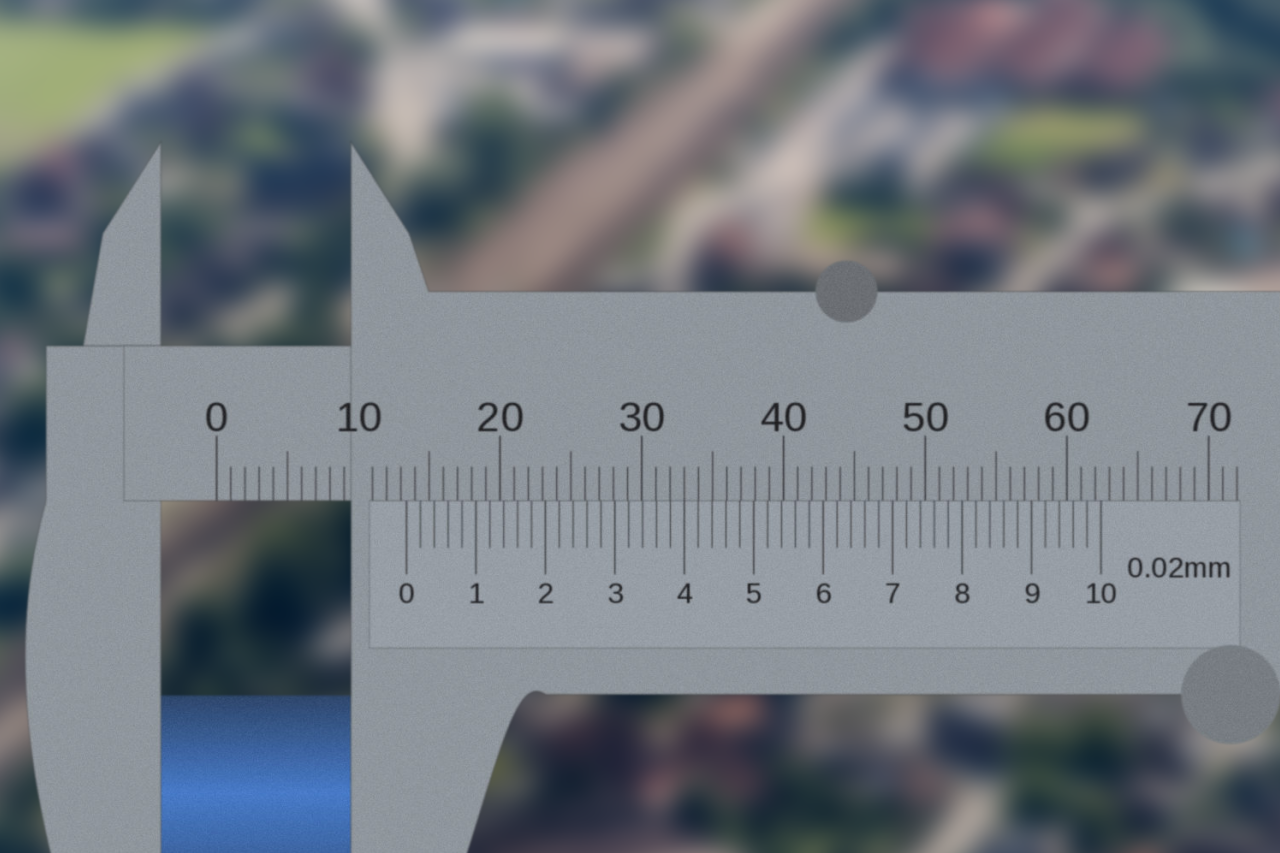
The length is 13.4 mm
